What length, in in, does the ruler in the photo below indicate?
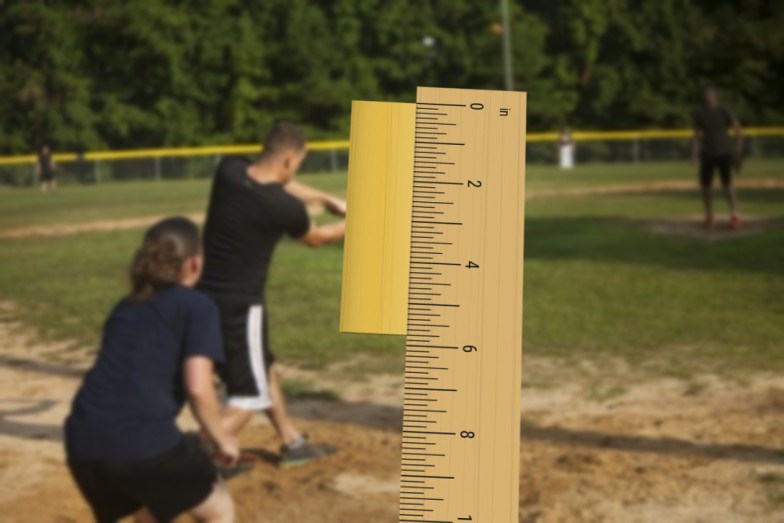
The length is 5.75 in
